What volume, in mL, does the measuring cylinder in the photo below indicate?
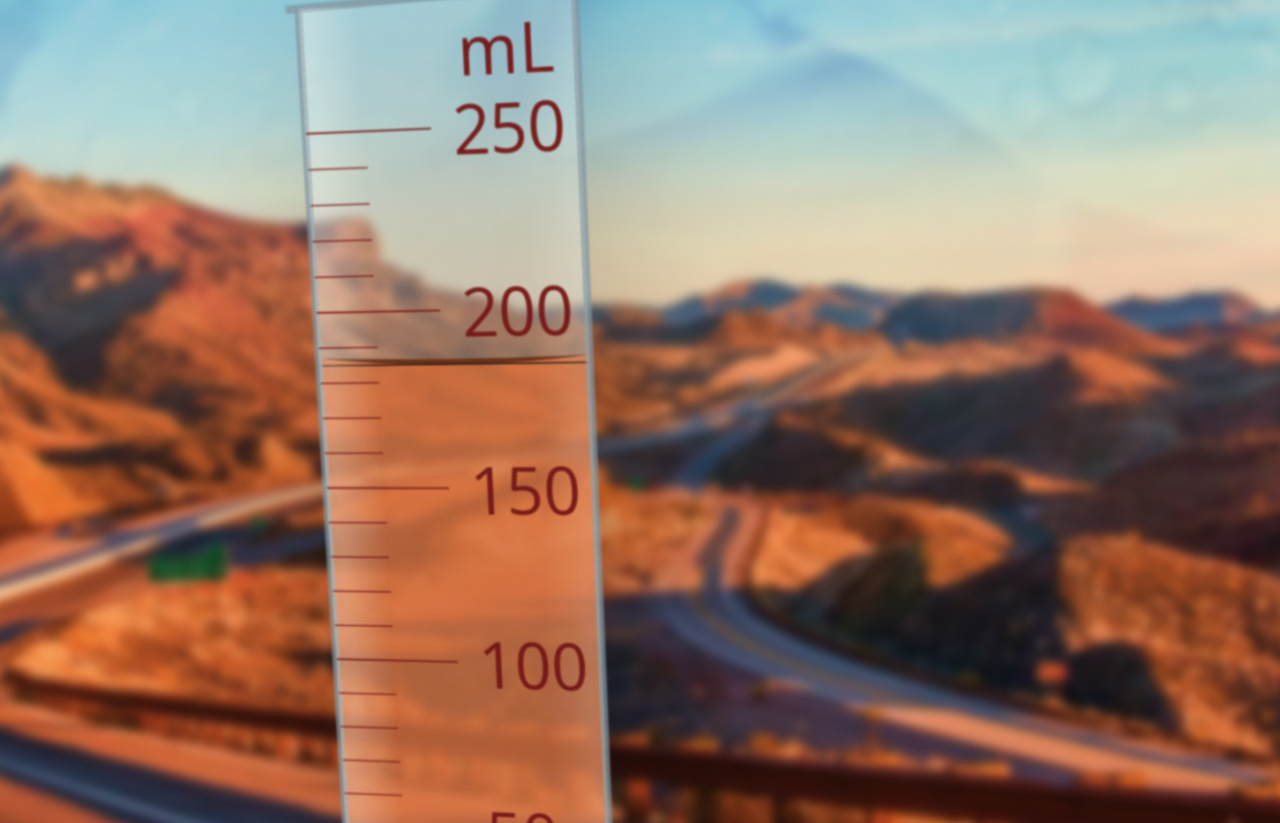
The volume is 185 mL
